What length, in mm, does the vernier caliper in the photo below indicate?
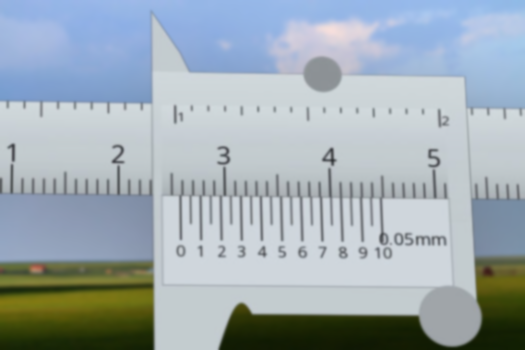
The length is 25.8 mm
